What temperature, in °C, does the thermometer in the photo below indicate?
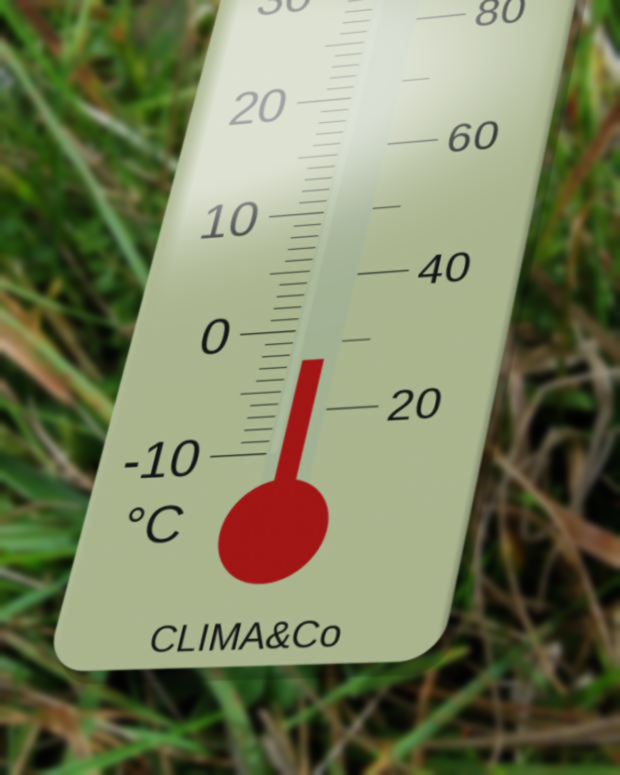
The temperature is -2.5 °C
